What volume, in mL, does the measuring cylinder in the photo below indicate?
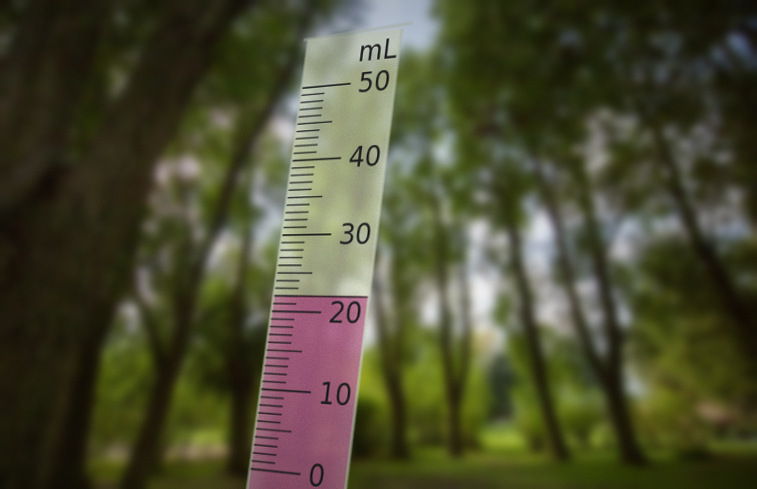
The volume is 22 mL
